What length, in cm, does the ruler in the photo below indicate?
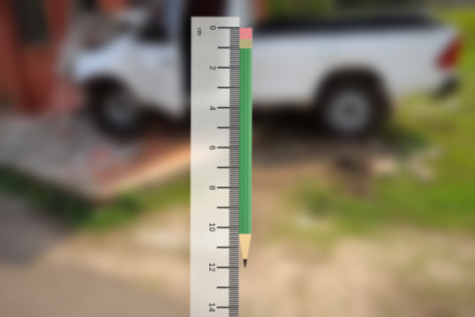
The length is 12 cm
